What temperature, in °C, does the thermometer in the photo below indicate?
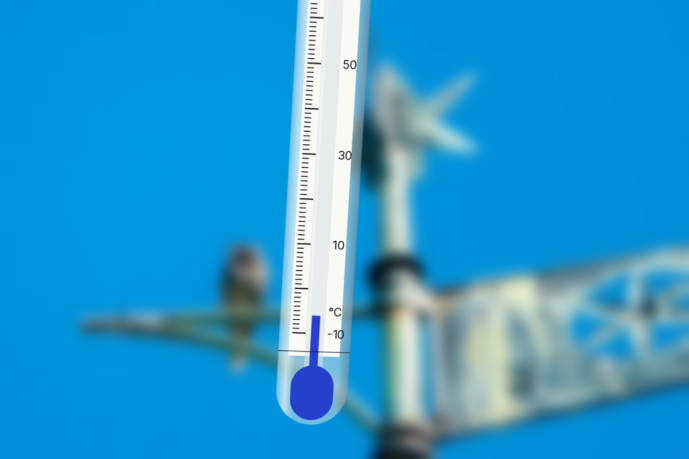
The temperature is -6 °C
